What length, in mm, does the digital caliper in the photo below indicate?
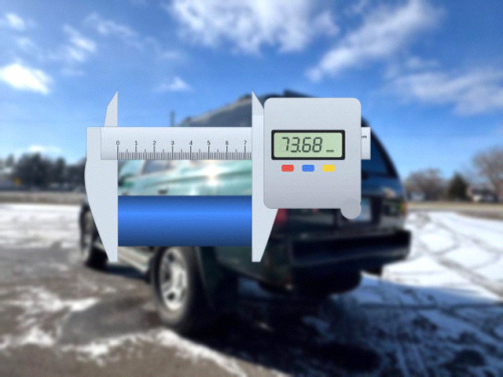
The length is 73.68 mm
